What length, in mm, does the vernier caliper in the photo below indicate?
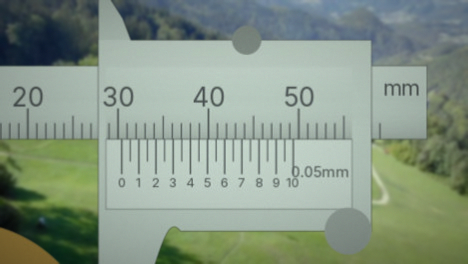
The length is 30.4 mm
